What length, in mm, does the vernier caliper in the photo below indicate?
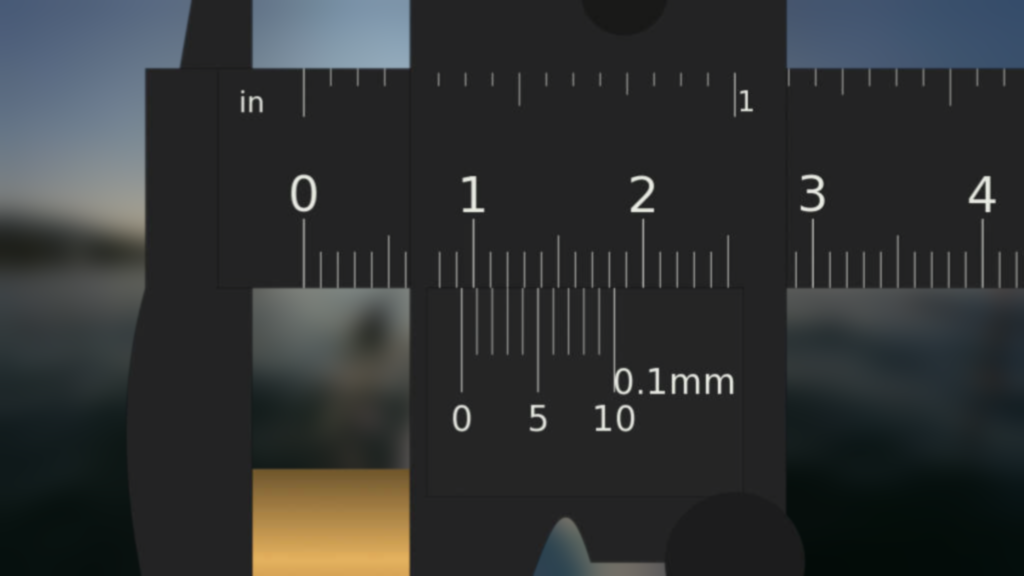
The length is 9.3 mm
